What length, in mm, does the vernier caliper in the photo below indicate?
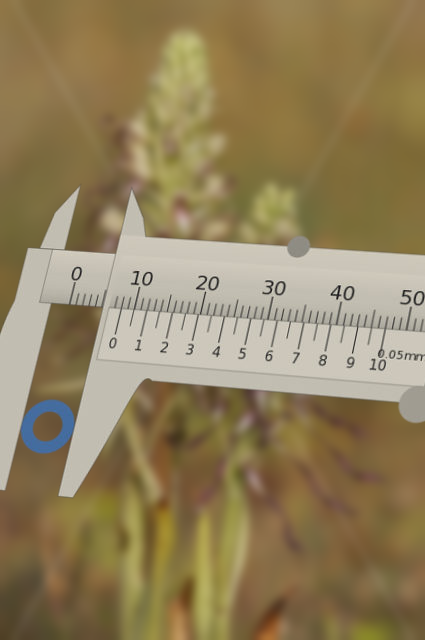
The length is 8.0 mm
